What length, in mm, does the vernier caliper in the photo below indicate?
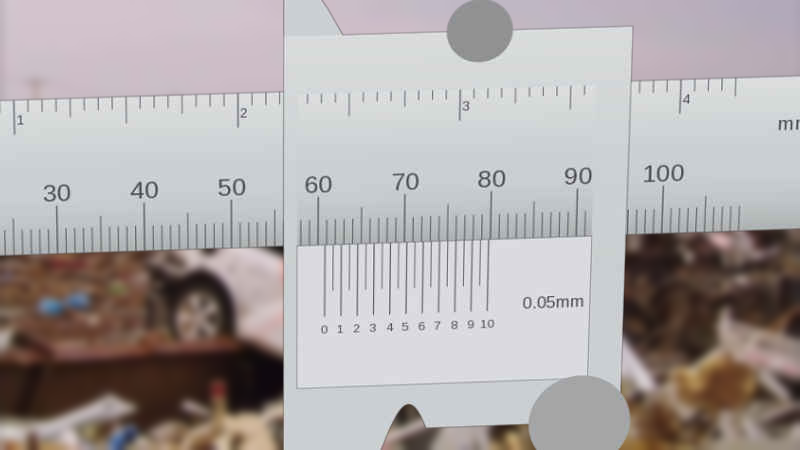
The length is 60.8 mm
